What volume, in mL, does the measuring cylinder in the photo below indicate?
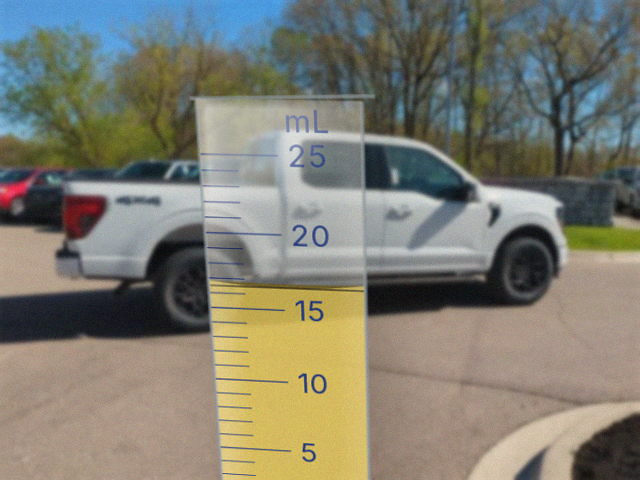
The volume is 16.5 mL
